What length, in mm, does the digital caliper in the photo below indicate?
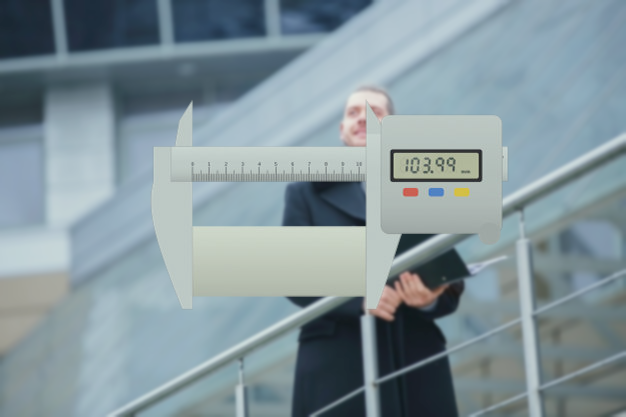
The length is 103.99 mm
